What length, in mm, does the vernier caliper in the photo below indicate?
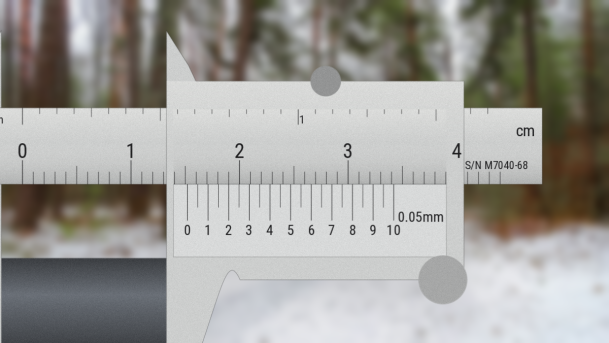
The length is 15.2 mm
